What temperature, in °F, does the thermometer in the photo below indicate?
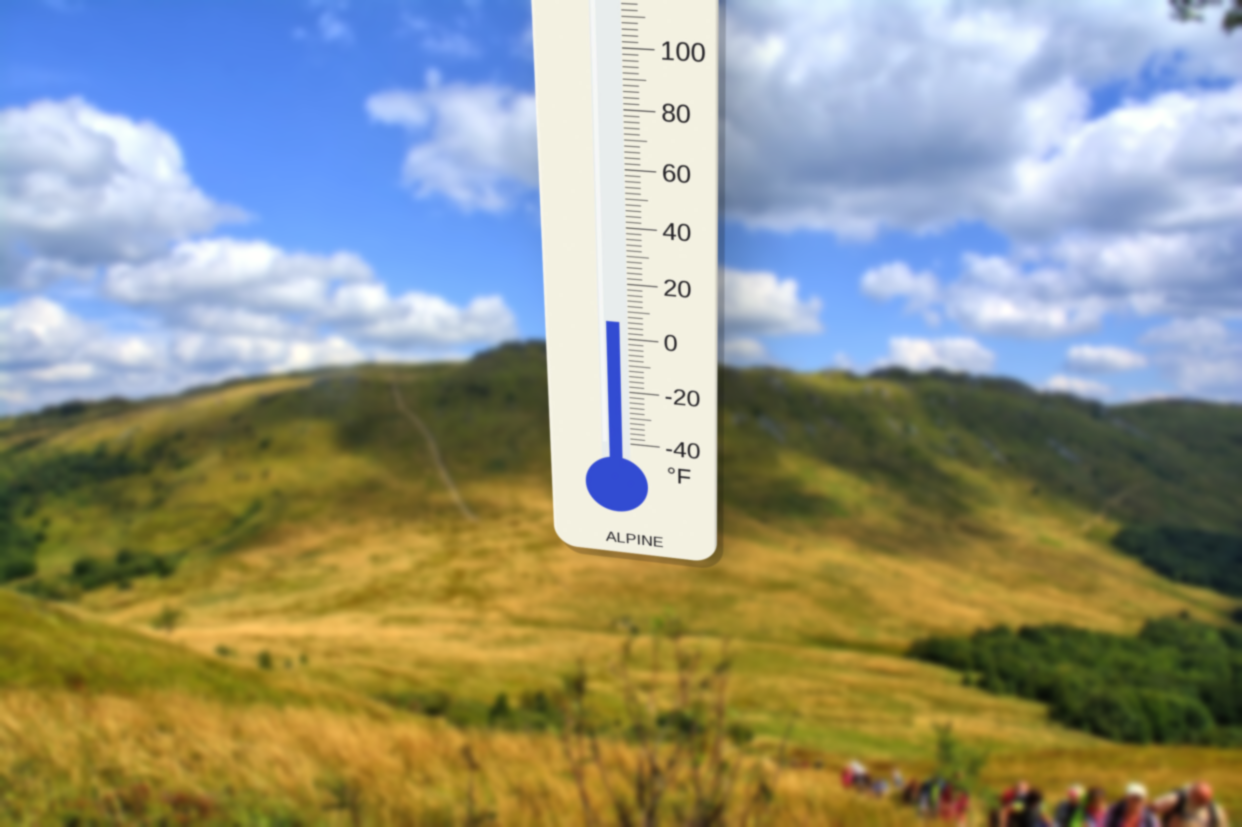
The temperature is 6 °F
